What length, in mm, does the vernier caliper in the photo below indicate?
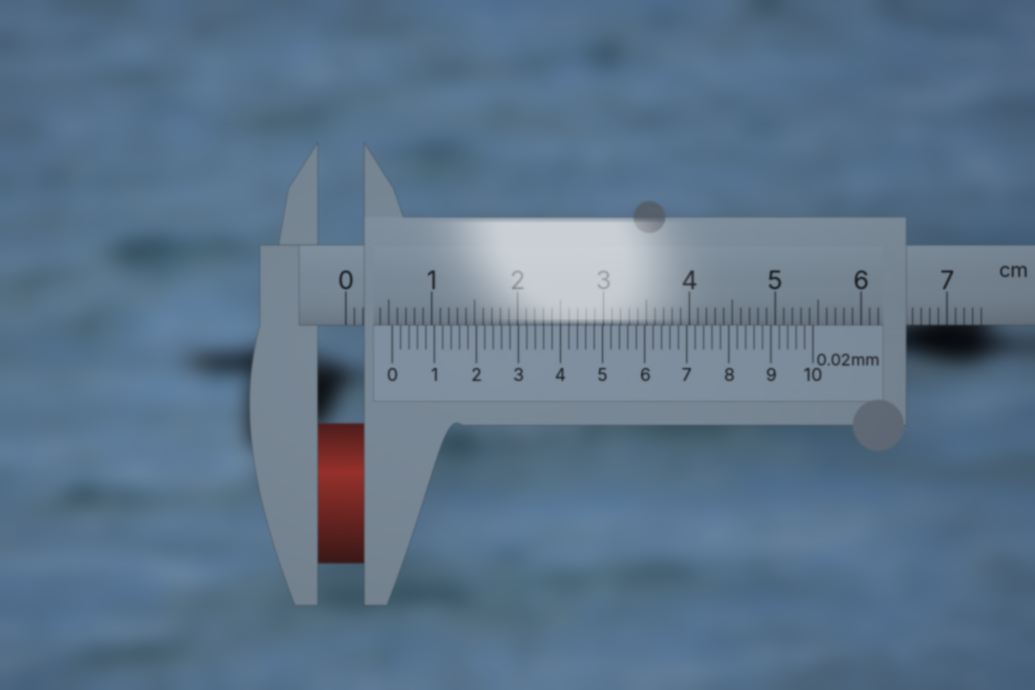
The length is 5.4 mm
